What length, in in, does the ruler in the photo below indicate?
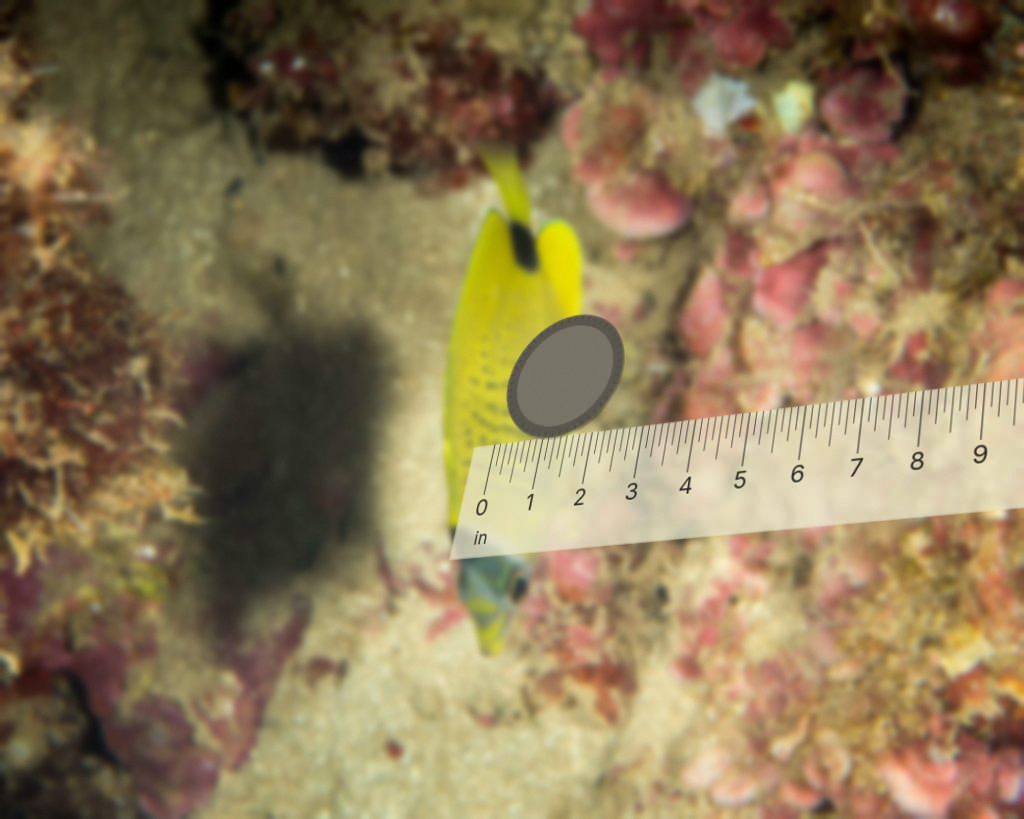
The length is 2.375 in
